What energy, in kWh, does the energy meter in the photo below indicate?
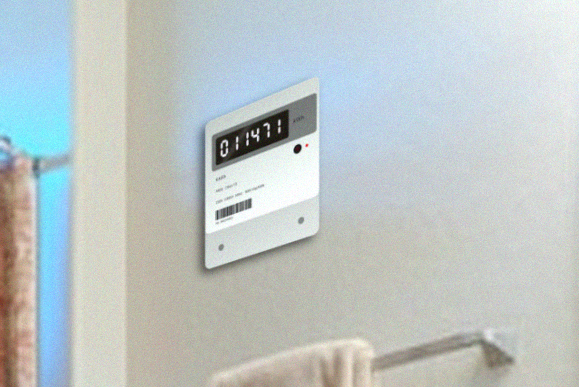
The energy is 11471 kWh
